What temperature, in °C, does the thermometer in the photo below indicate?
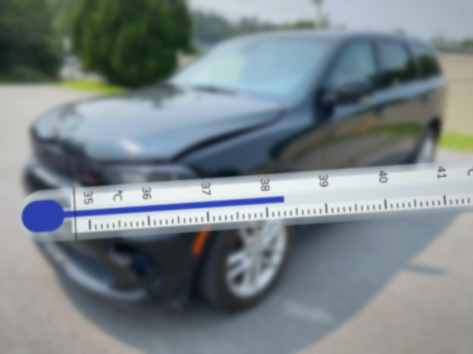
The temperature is 38.3 °C
